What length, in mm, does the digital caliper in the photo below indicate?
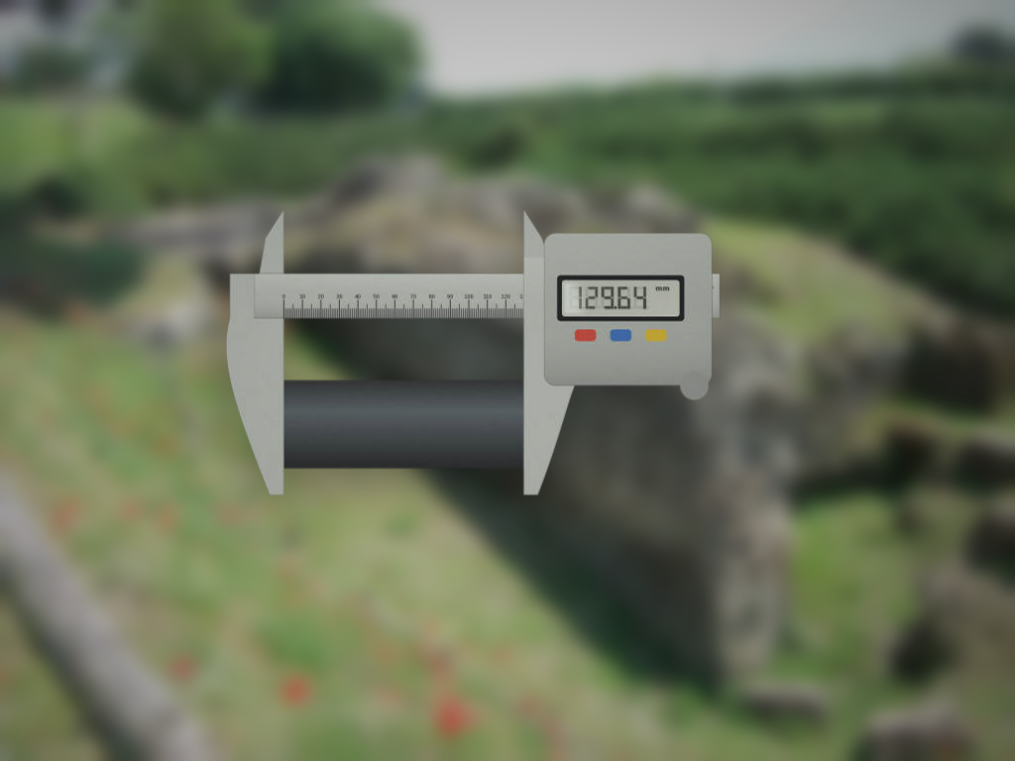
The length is 129.64 mm
